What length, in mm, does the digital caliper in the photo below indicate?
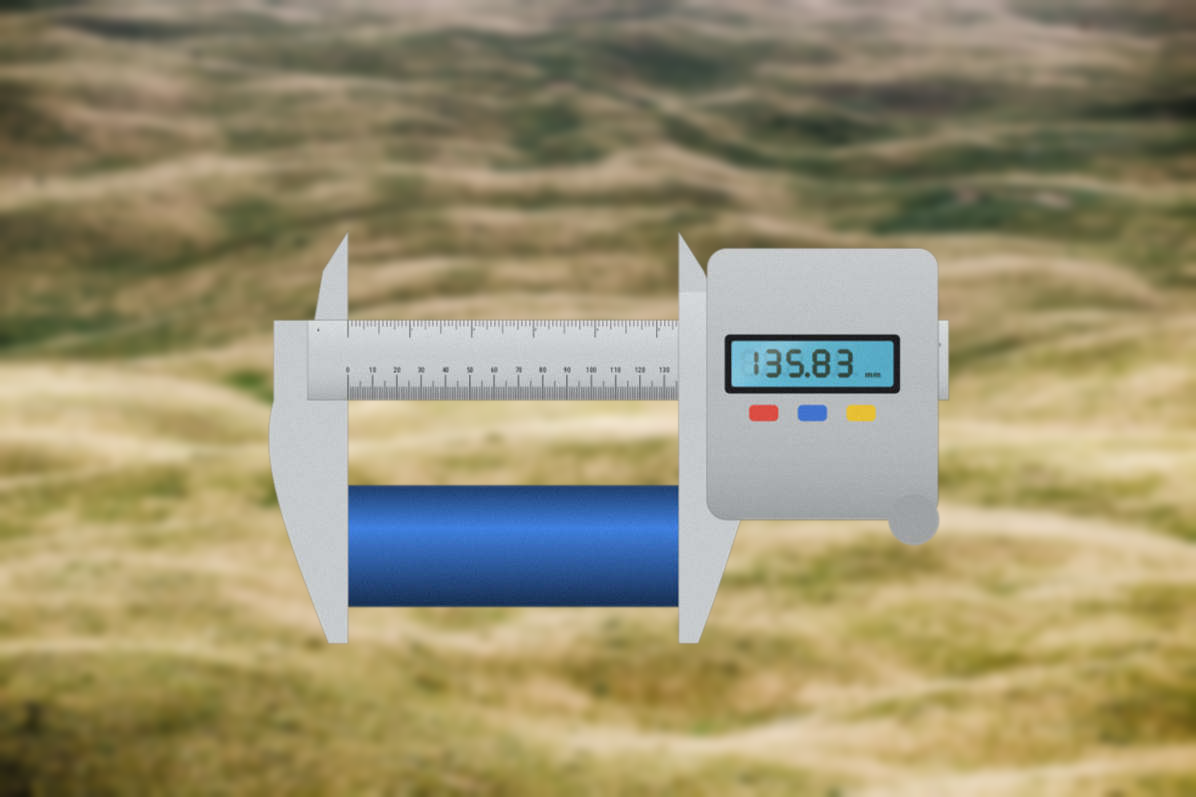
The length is 135.83 mm
